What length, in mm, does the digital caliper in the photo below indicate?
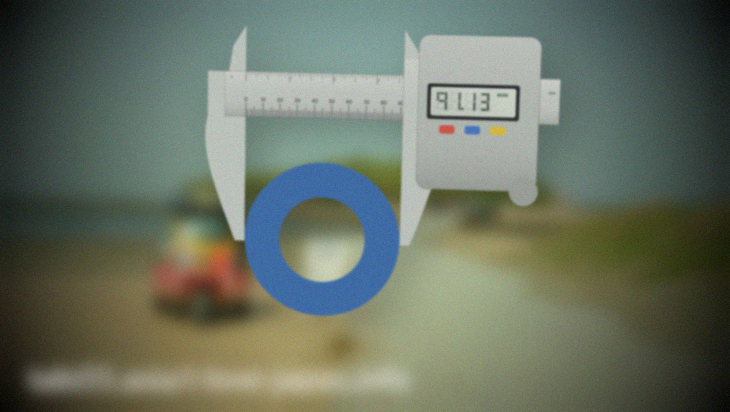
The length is 91.13 mm
